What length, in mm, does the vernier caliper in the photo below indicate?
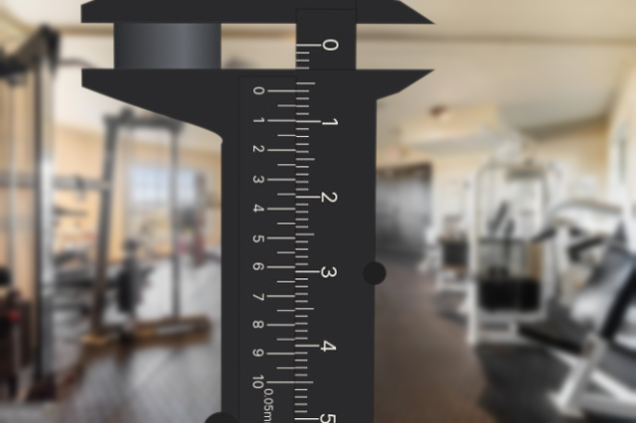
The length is 6.0 mm
